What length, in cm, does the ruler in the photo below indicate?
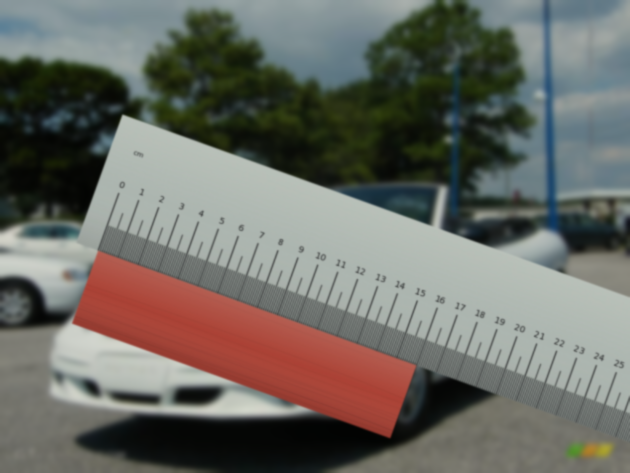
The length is 16 cm
